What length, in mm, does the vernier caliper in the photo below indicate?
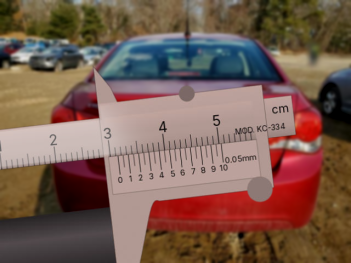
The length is 31.4 mm
